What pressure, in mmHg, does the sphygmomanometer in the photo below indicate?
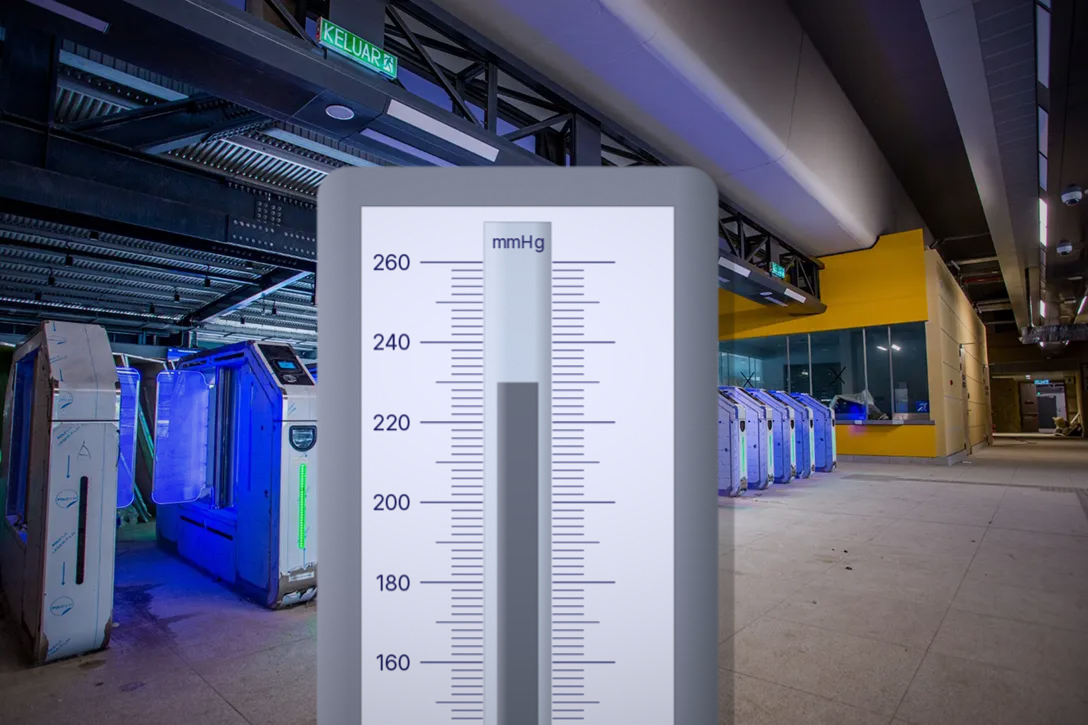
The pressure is 230 mmHg
